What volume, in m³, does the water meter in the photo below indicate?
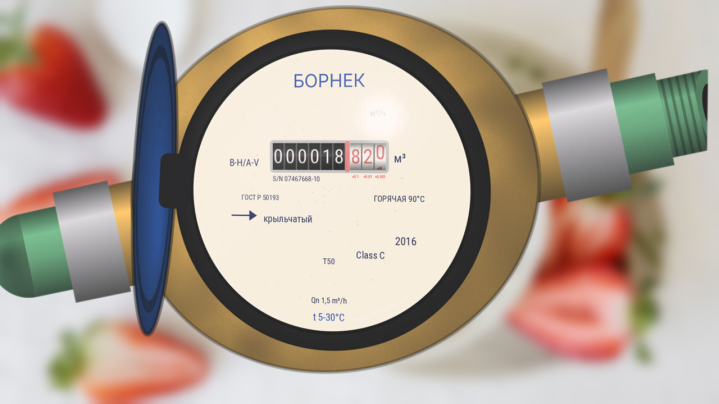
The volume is 18.820 m³
